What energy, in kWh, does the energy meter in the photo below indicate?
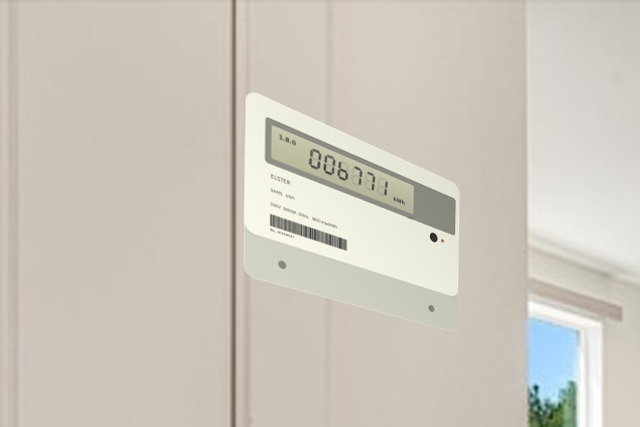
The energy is 6771 kWh
